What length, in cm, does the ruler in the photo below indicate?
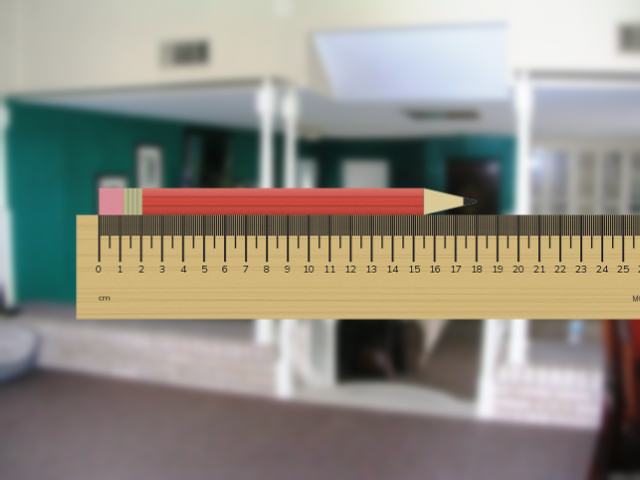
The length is 18 cm
